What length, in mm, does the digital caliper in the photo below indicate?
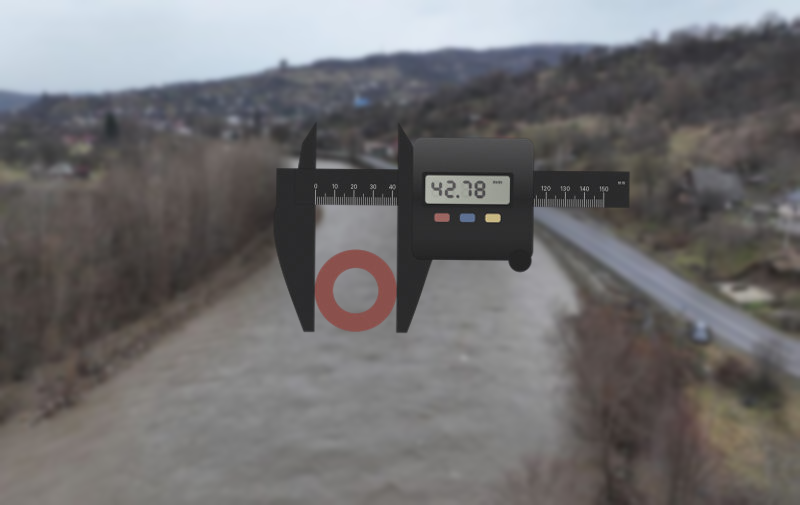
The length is 42.78 mm
